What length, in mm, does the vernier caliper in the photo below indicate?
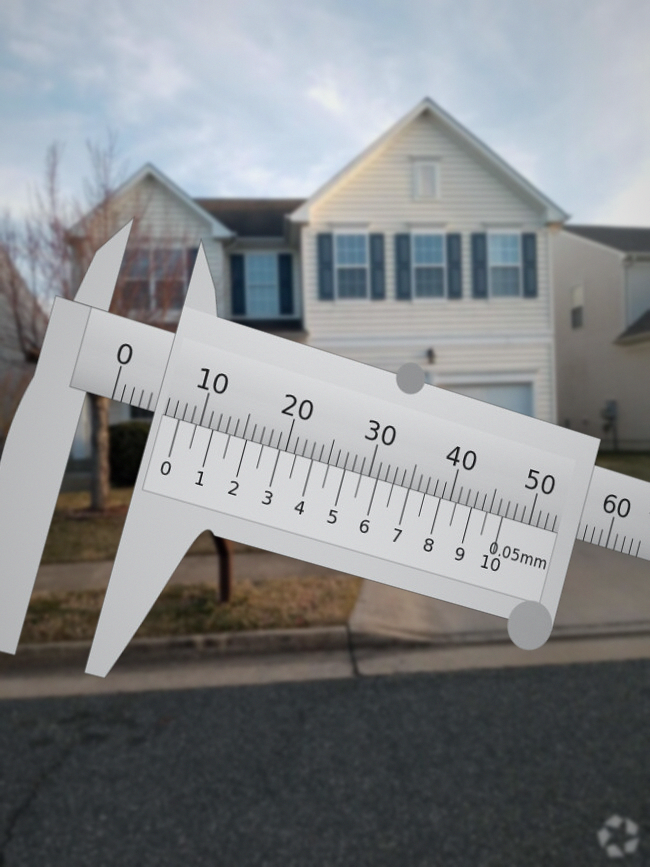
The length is 7.6 mm
